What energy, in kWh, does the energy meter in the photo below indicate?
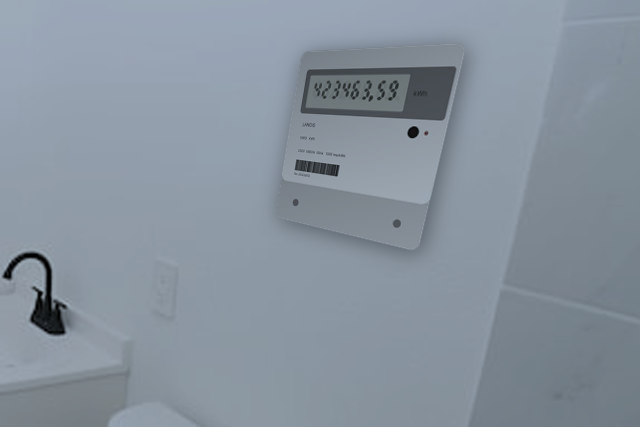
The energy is 423463.59 kWh
